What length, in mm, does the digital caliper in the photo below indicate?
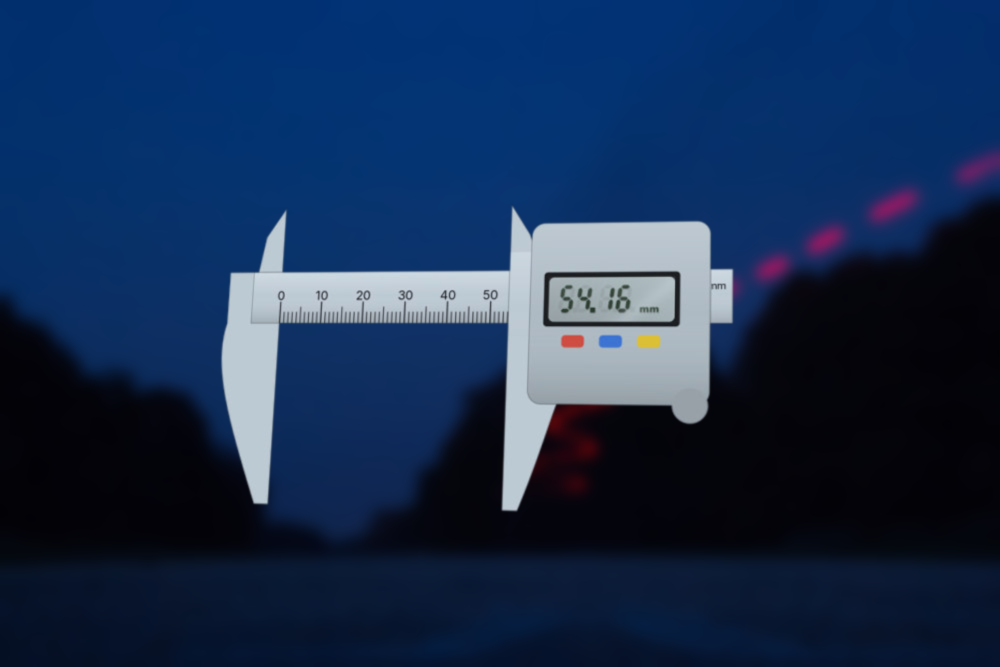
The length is 54.16 mm
